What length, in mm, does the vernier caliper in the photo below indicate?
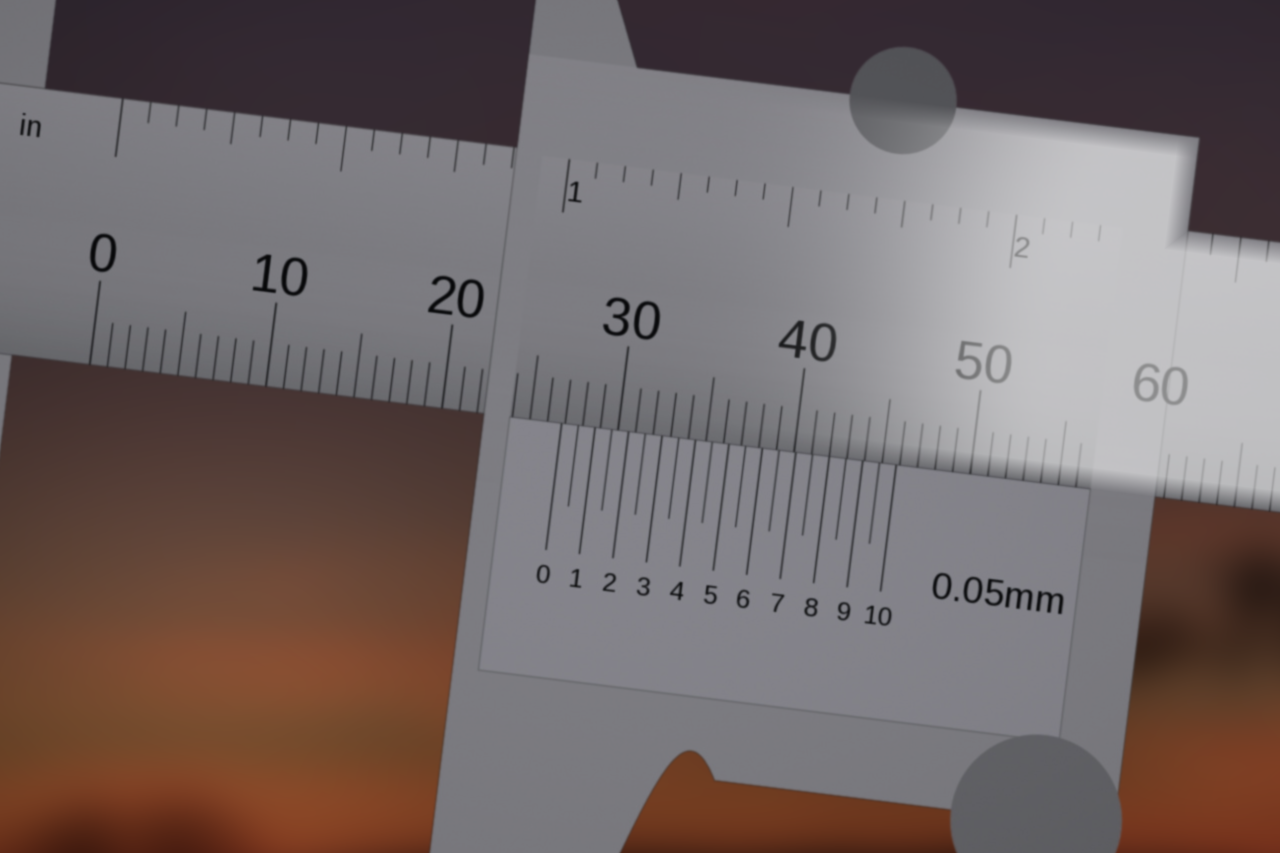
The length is 26.8 mm
